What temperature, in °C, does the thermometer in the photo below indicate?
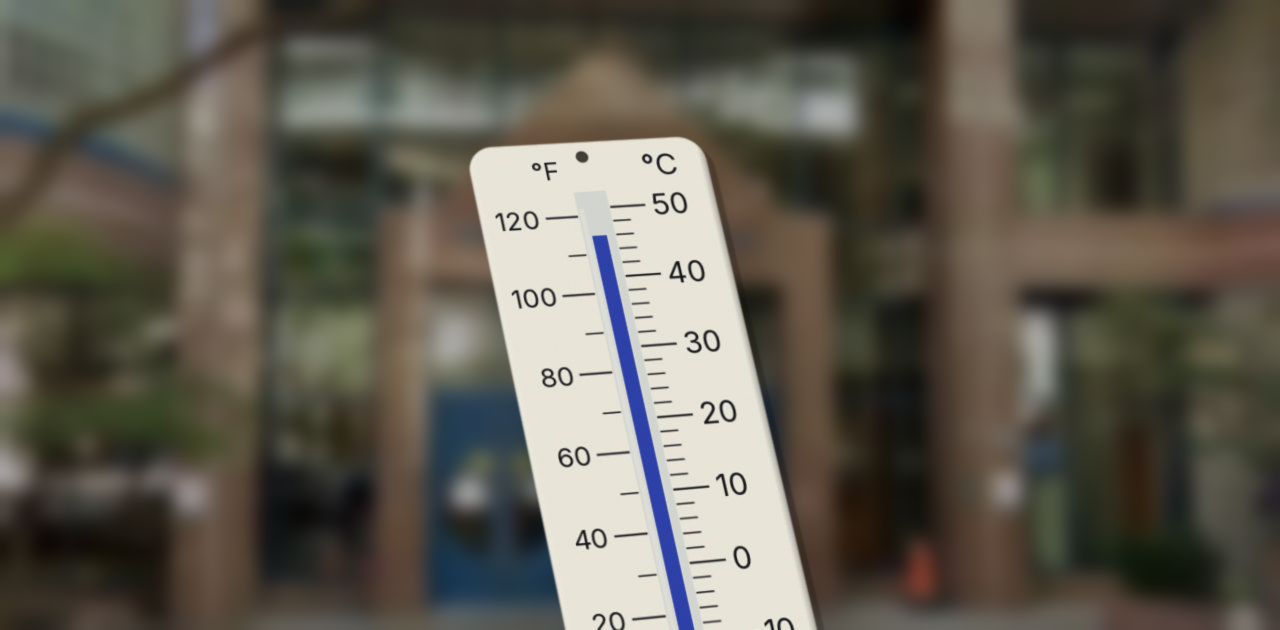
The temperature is 46 °C
